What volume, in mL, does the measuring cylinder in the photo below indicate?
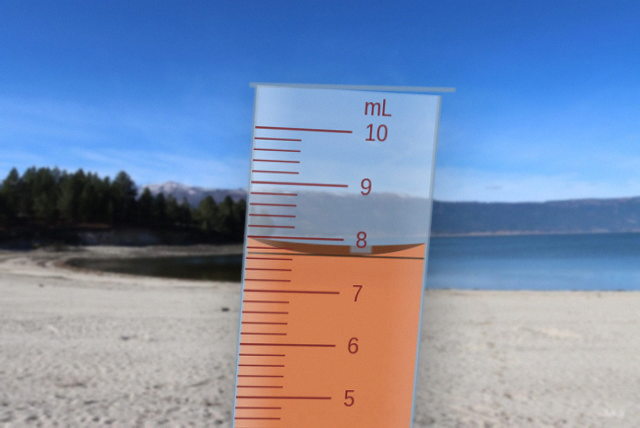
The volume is 7.7 mL
